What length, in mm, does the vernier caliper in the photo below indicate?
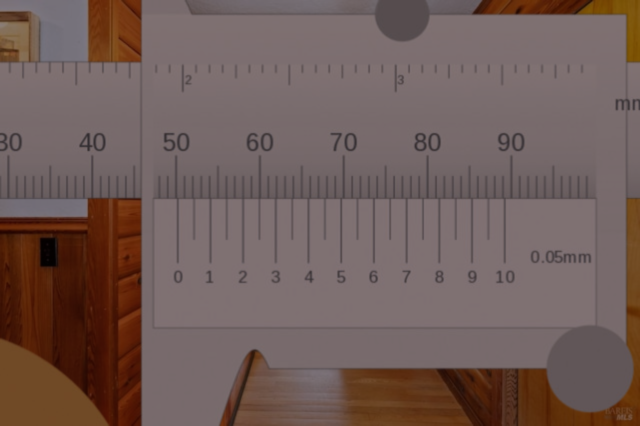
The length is 50.2 mm
